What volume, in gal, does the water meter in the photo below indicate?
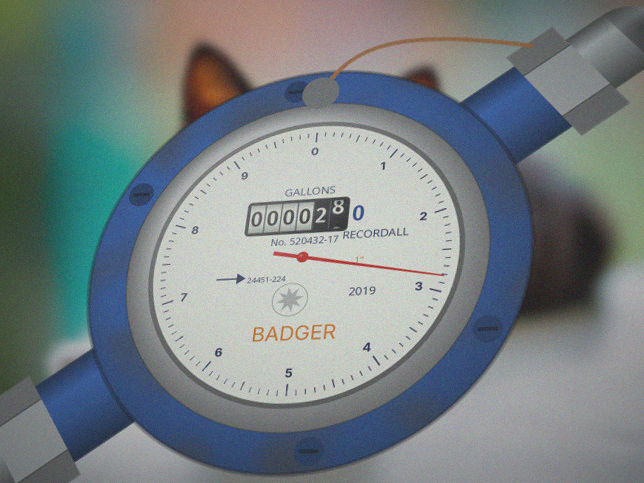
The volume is 282.8 gal
